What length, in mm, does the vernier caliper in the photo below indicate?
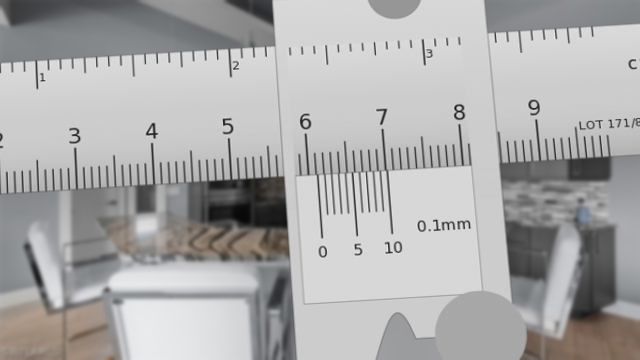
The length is 61.2 mm
